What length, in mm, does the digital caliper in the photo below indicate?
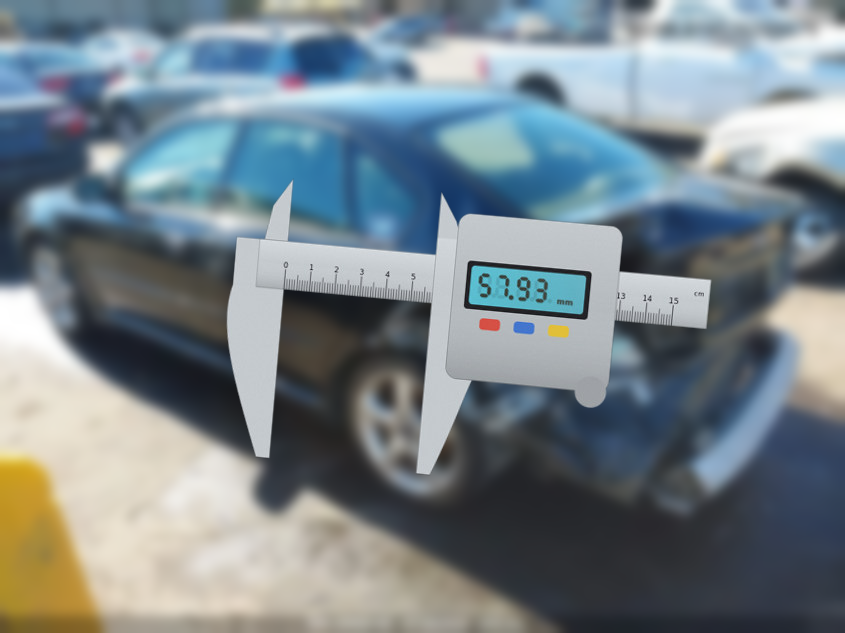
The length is 57.93 mm
